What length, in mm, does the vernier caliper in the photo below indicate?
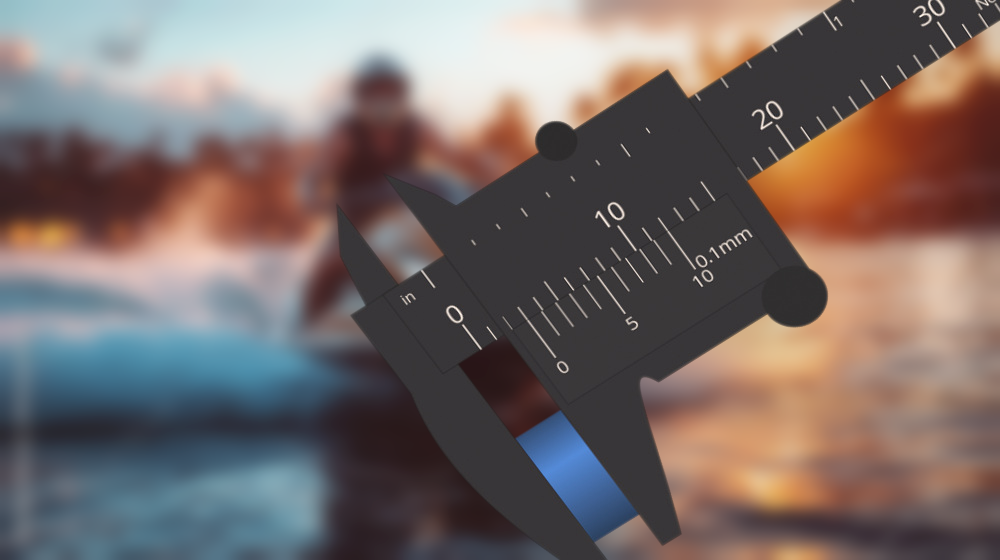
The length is 3.0 mm
